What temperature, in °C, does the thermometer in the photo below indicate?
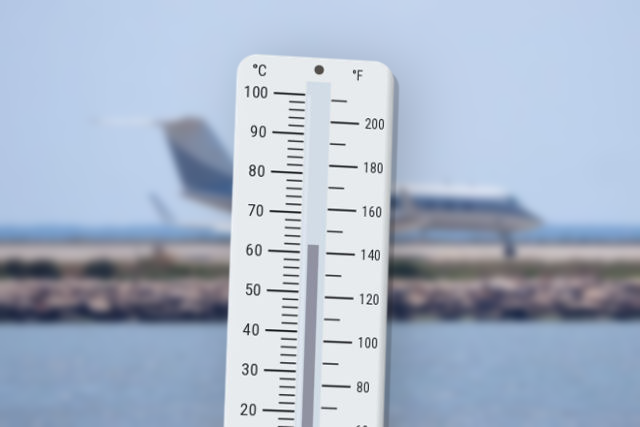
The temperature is 62 °C
